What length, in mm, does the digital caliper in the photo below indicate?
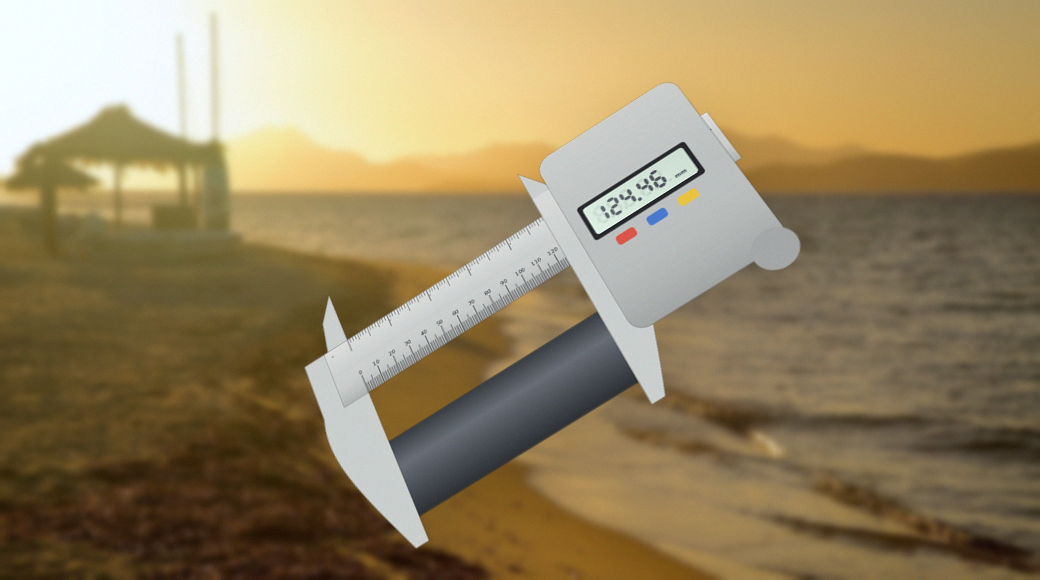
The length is 124.46 mm
